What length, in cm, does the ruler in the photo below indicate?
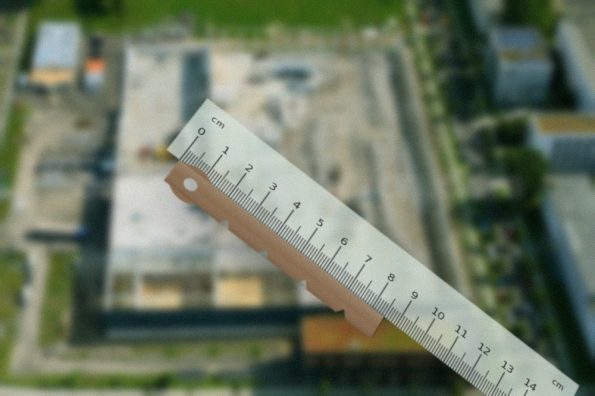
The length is 8.5 cm
